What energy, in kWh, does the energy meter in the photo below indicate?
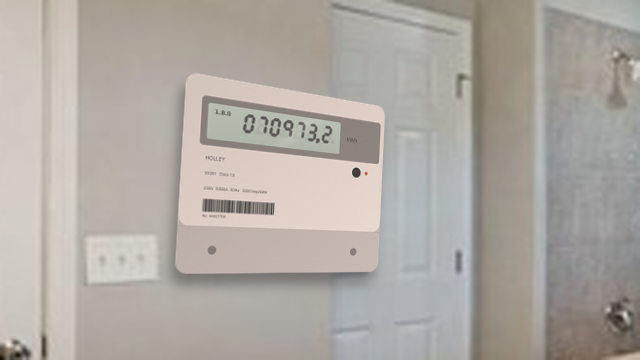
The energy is 70973.2 kWh
